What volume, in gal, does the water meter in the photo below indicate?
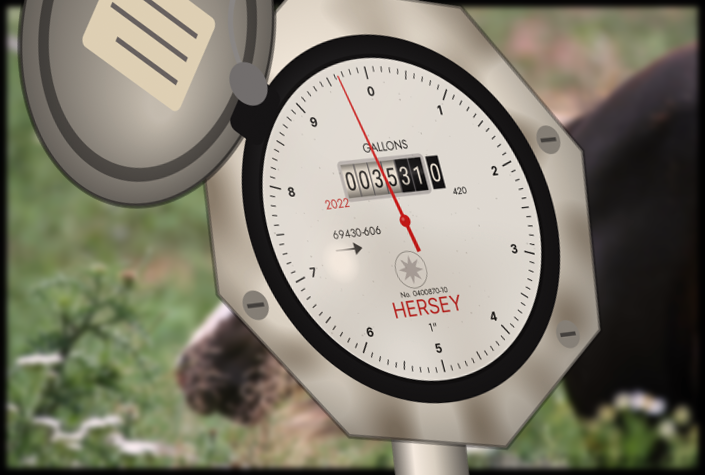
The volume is 35309.6 gal
